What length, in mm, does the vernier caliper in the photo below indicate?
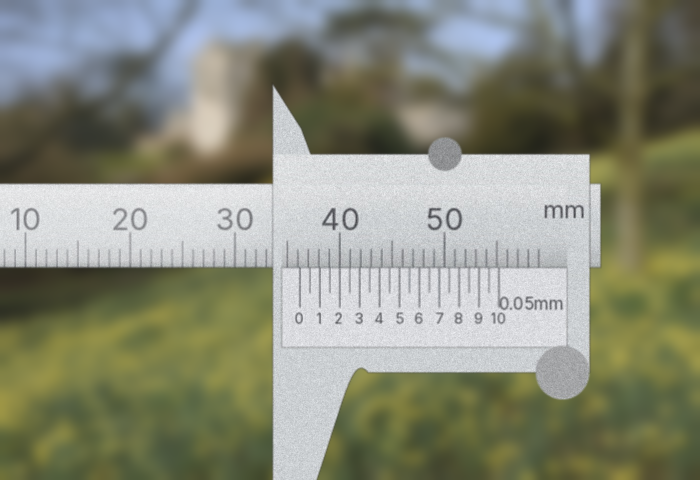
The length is 36.2 mm
